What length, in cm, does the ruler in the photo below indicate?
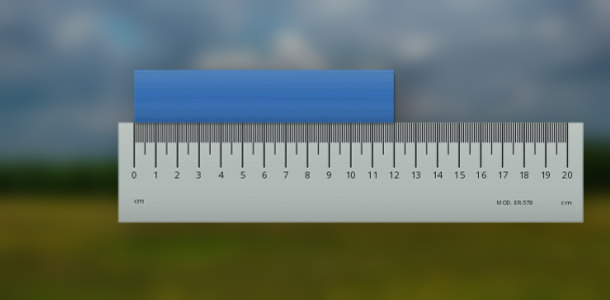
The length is 12 cm
